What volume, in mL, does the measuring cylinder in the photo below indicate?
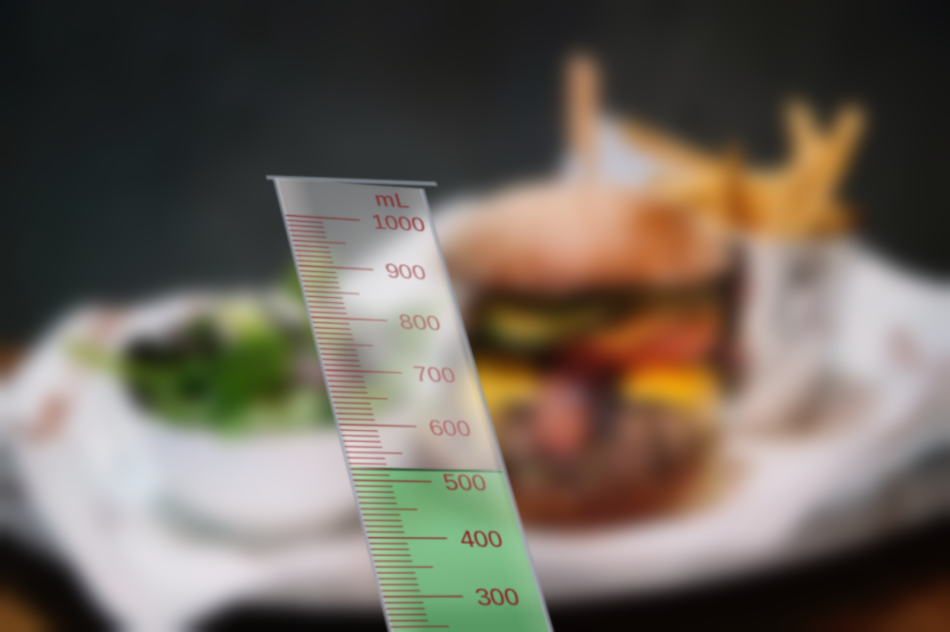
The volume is 520 mL
